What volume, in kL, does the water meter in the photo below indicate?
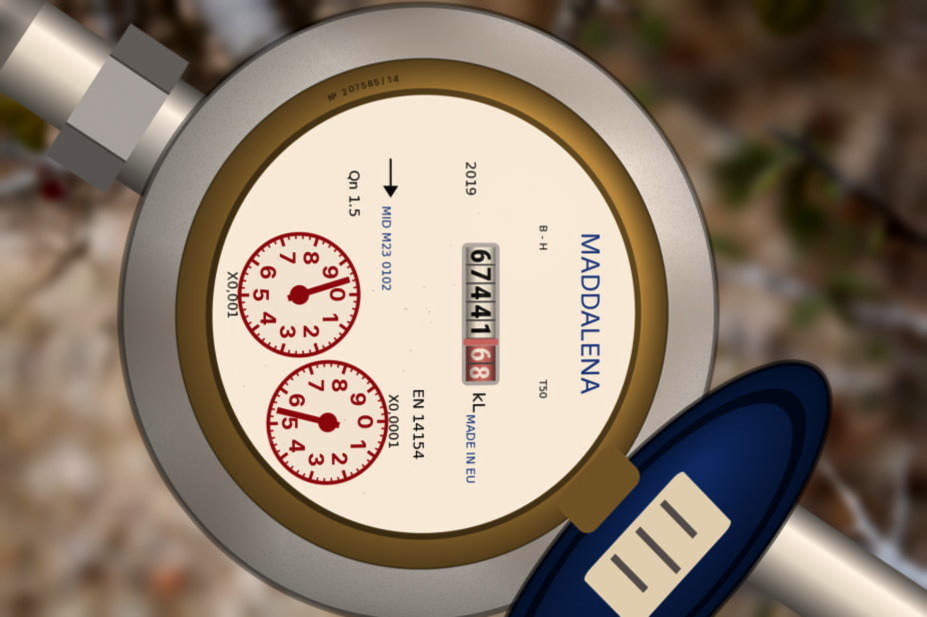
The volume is 67441.6795 kL
